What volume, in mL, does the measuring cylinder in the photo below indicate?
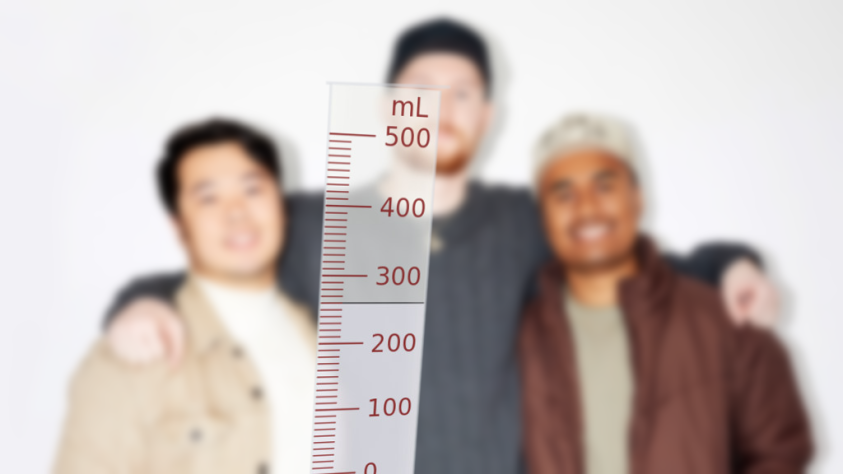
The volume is 260 mL
